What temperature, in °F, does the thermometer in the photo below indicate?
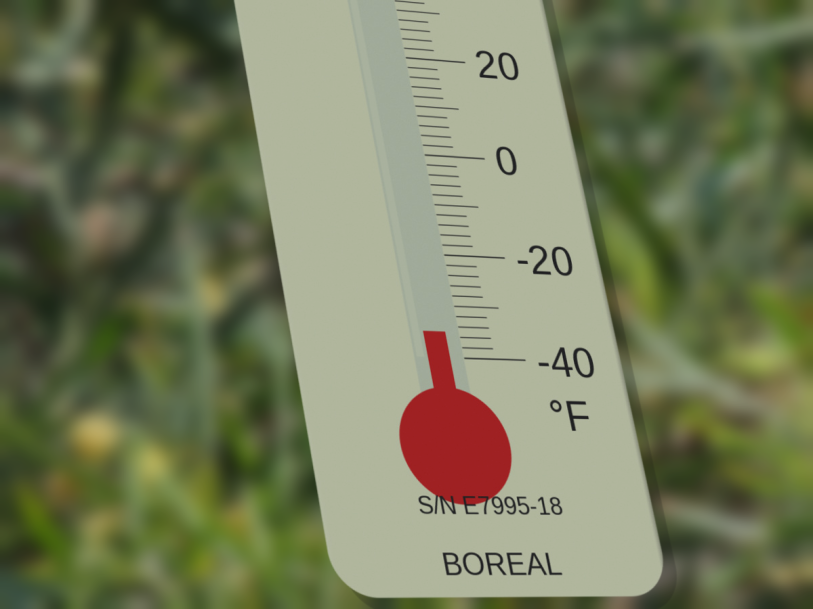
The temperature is -35 °F
